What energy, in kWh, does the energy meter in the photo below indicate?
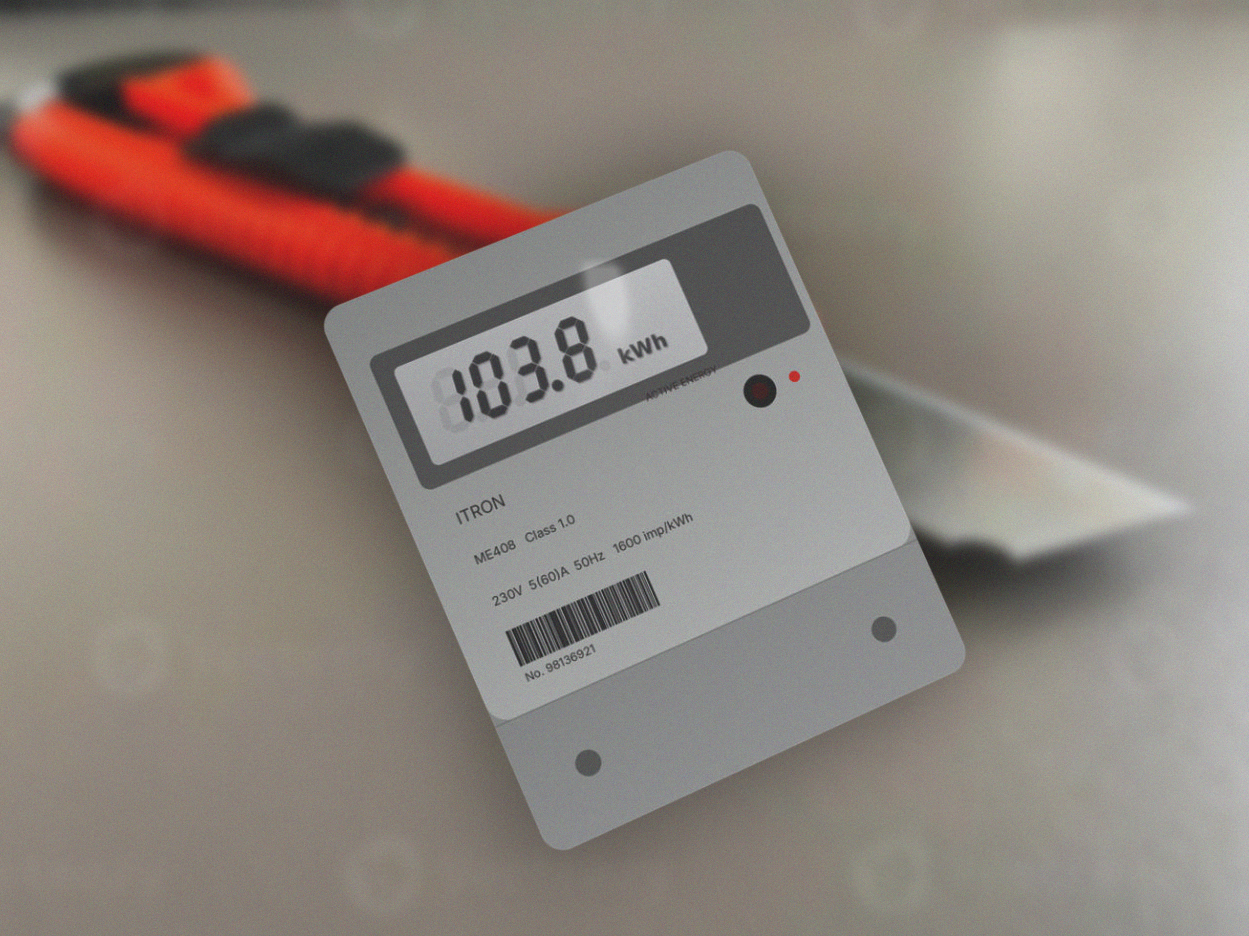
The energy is 103.8 kWh
